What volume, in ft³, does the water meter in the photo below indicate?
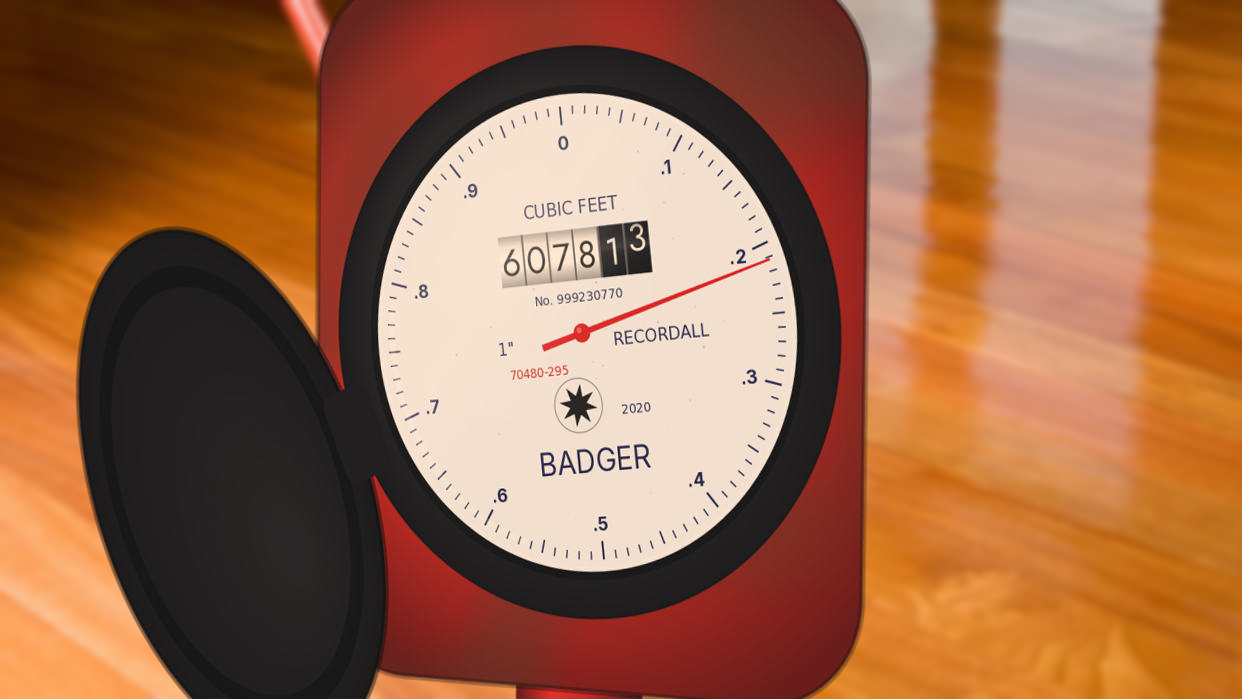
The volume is 607813.21 ft³
